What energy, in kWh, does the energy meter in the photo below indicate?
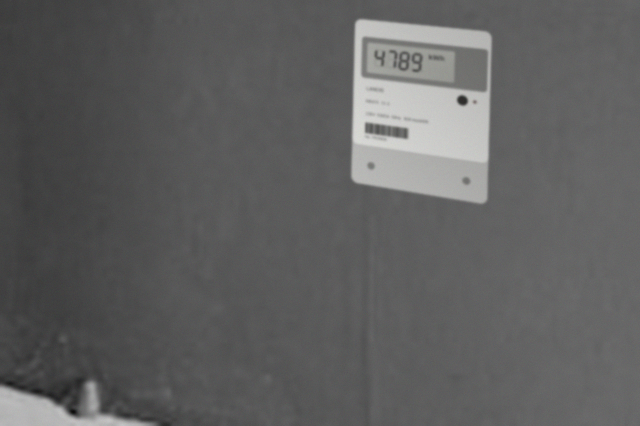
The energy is 4789 kWh
